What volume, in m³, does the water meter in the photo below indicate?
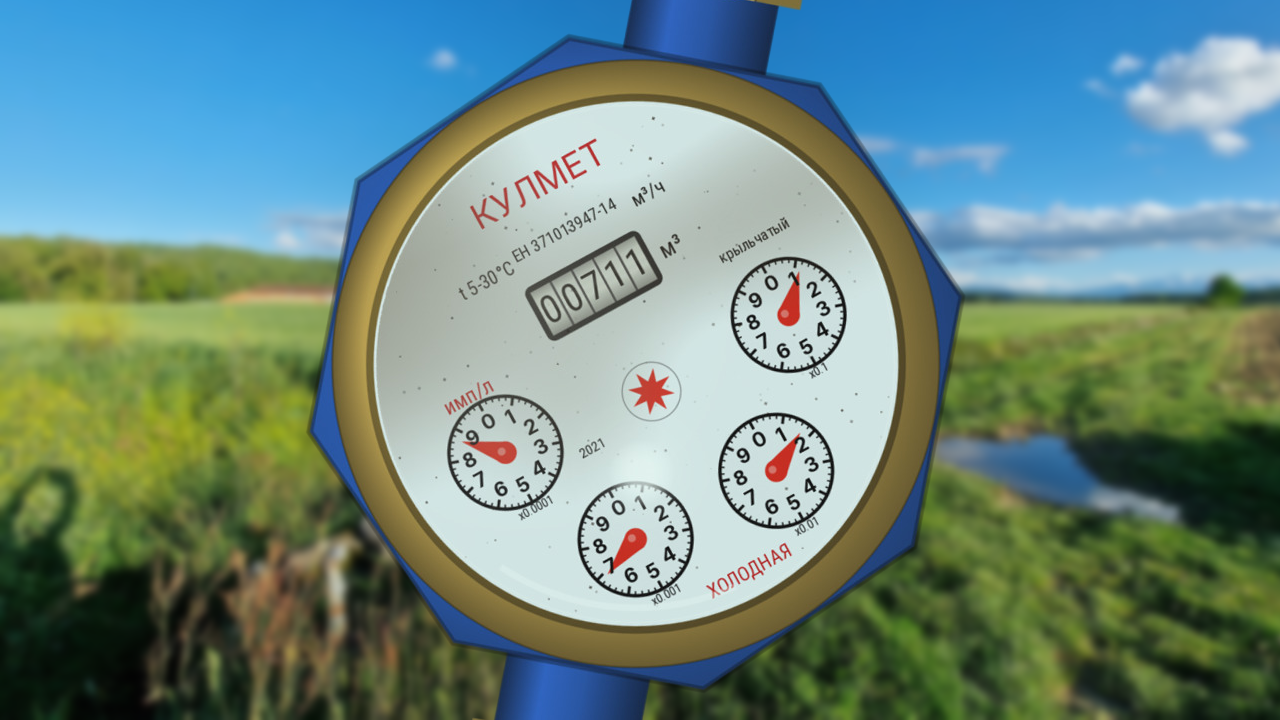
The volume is 711.1168 m³
